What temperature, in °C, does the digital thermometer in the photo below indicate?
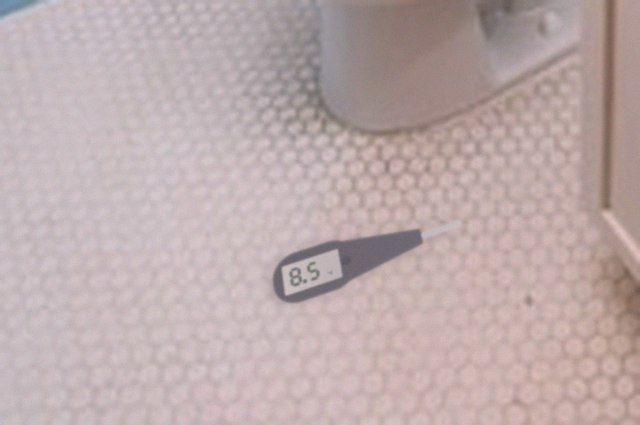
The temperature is 8.5 °C
